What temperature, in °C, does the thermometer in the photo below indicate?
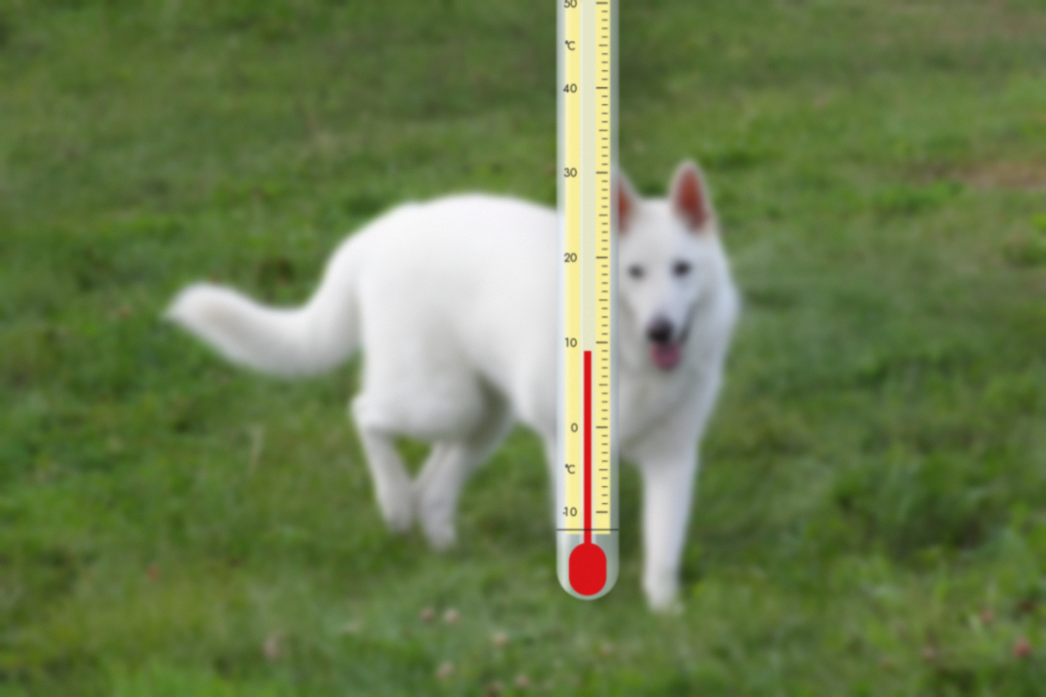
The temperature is 9 °C
